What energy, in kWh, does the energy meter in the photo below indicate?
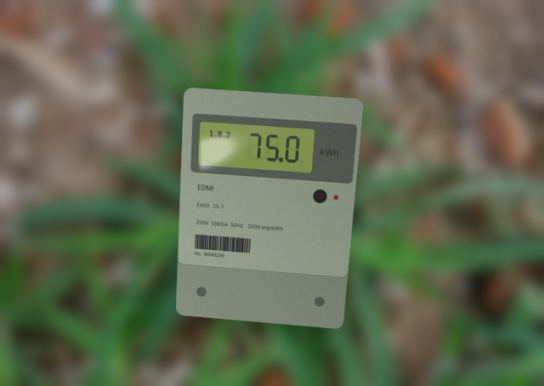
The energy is 75.0 kWh
